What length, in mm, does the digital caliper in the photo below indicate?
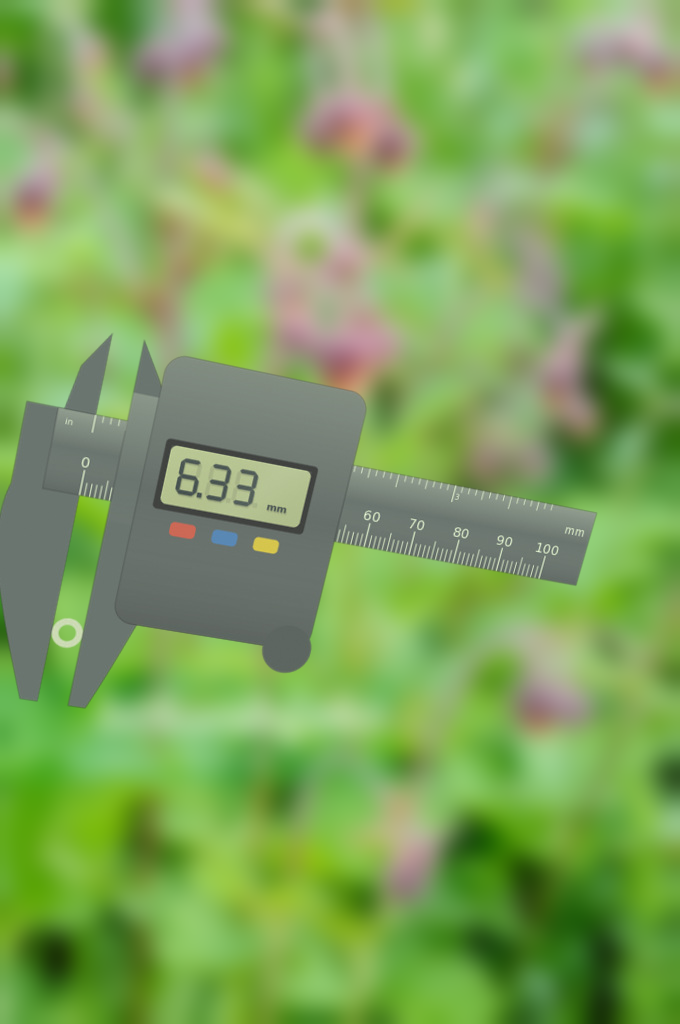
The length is 6.33 mm
